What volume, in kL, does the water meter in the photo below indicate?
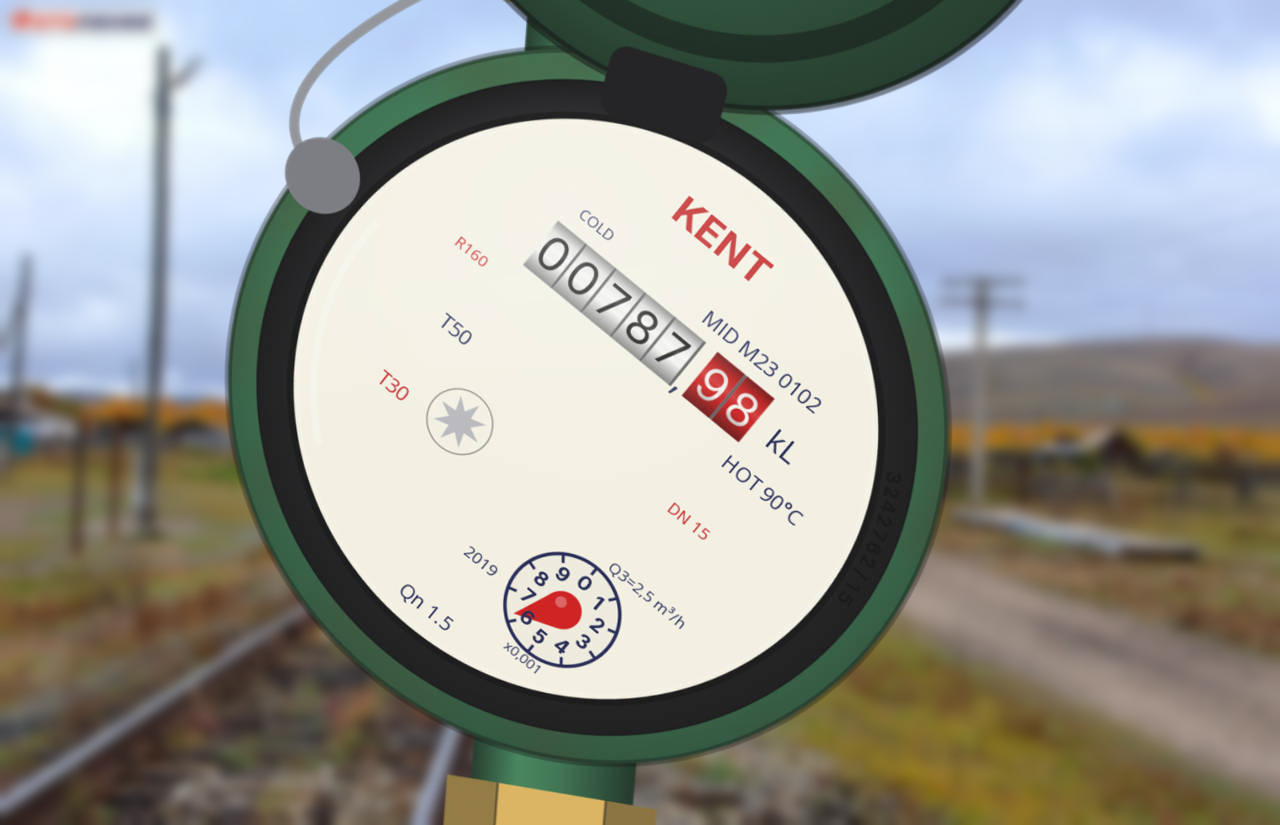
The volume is 787.986 kL
